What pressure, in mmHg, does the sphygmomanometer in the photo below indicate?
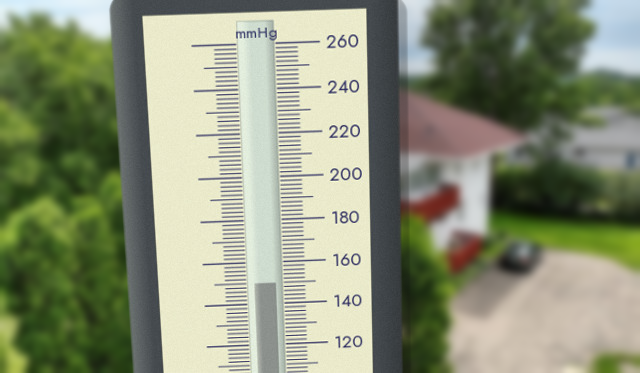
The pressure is 150 mmHg
